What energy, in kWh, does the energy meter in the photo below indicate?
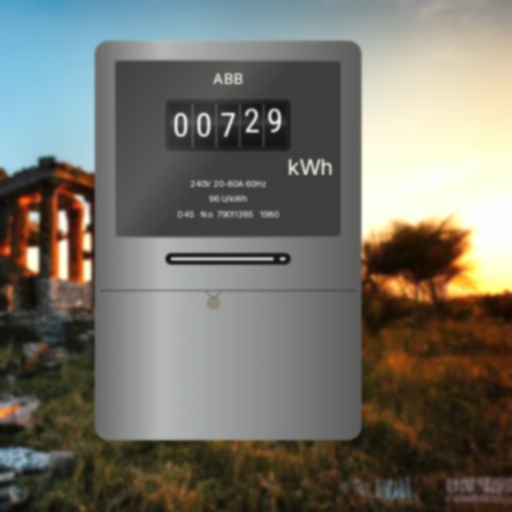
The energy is 729 kWh
